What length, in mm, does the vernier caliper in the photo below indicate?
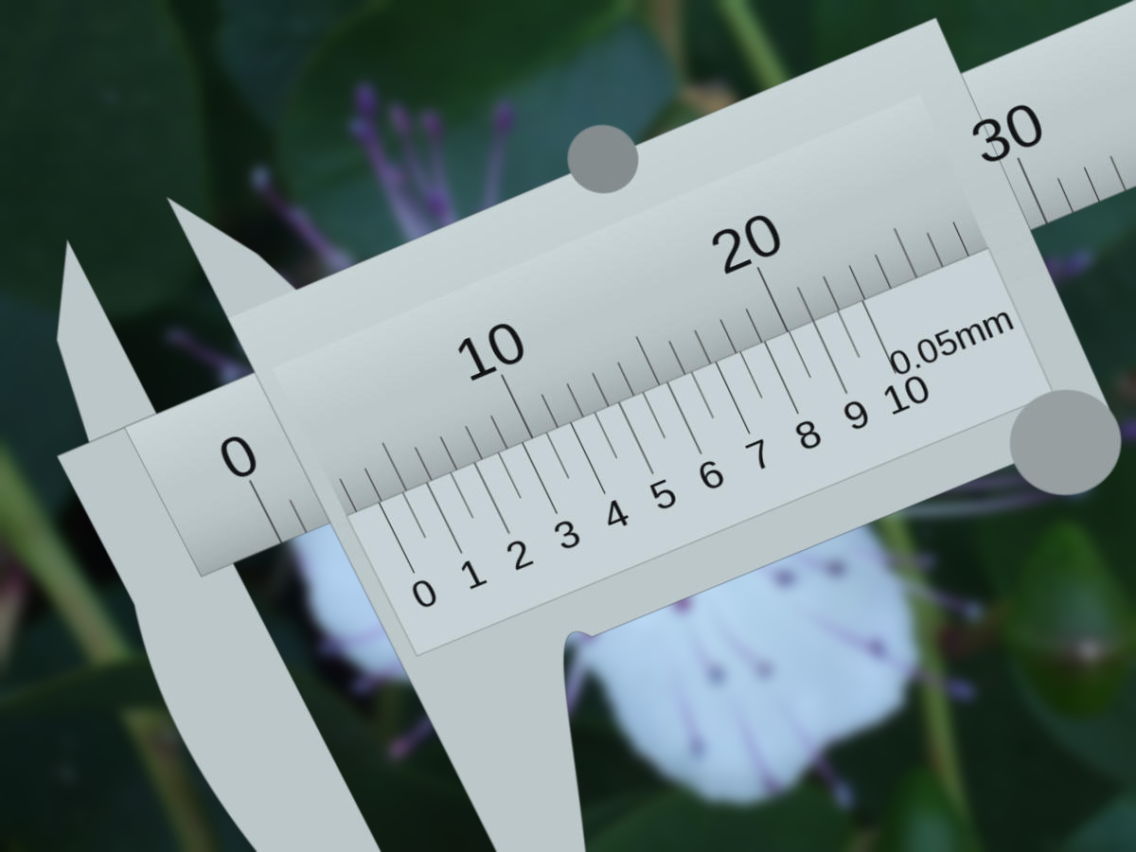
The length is 3.90 mm
